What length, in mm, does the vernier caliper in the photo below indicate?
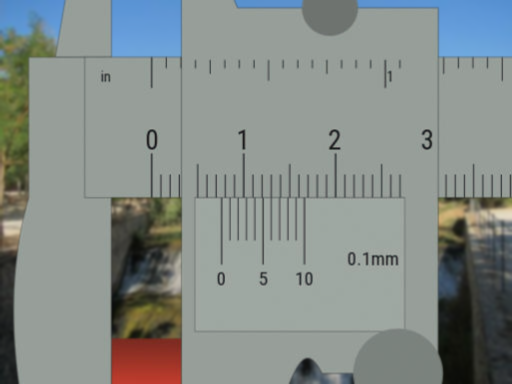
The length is 7.6 mm
